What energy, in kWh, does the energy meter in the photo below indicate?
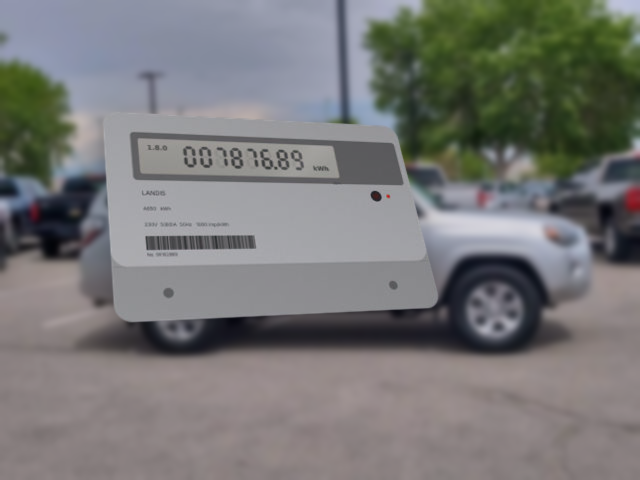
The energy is 7876.89 kWh
